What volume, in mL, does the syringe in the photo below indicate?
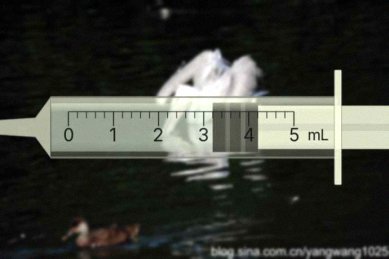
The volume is 3.2 mL
